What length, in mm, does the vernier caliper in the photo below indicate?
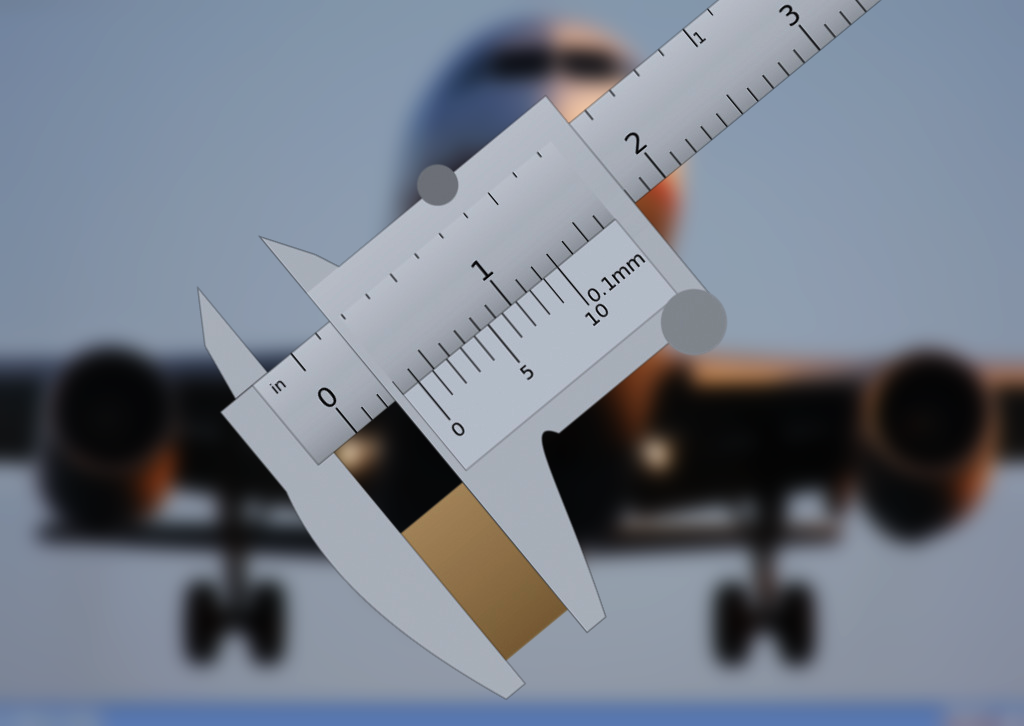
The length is 4.0 mm
